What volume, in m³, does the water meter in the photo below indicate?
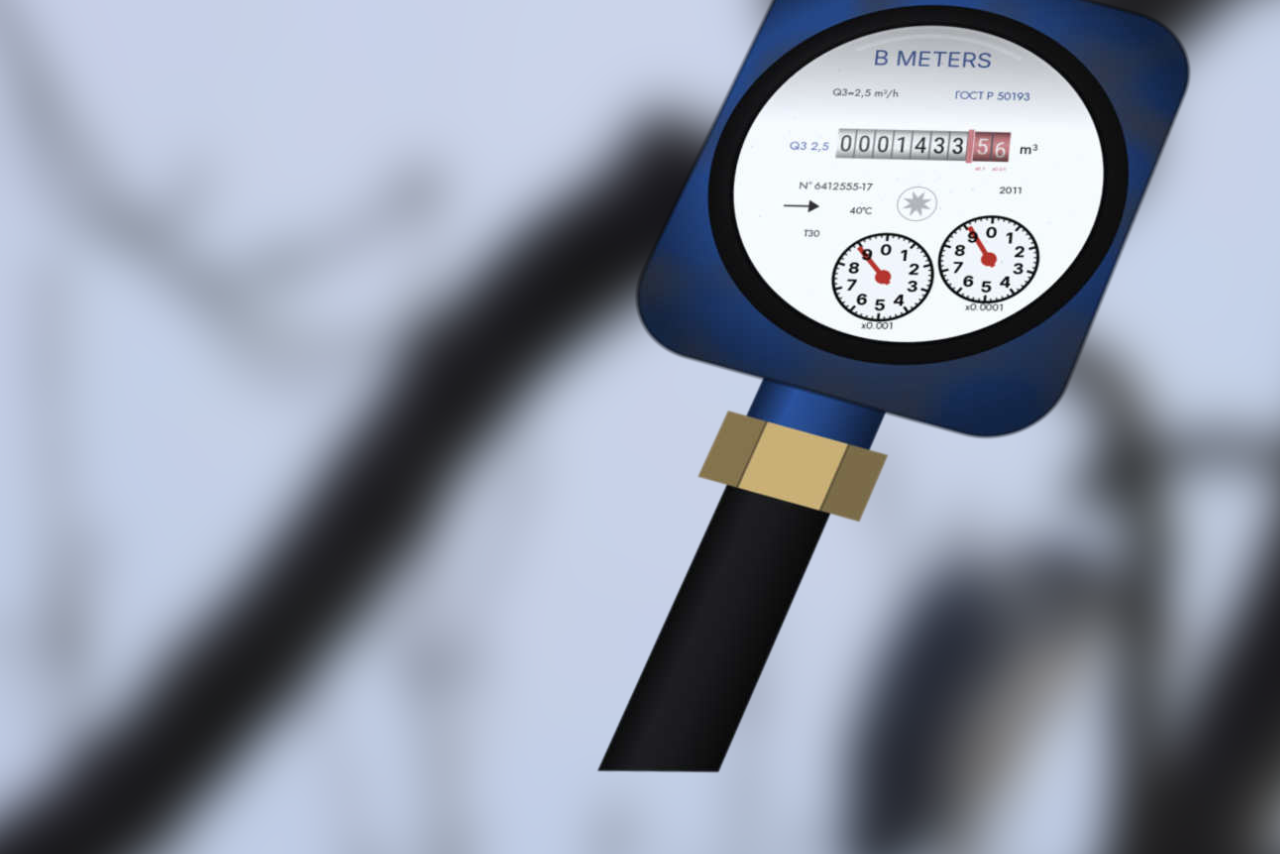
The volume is 1433.5589 m³
